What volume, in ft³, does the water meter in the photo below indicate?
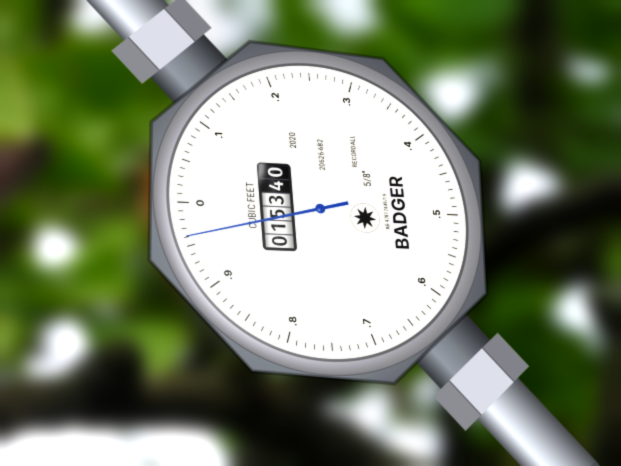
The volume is 15339.96 ft³
